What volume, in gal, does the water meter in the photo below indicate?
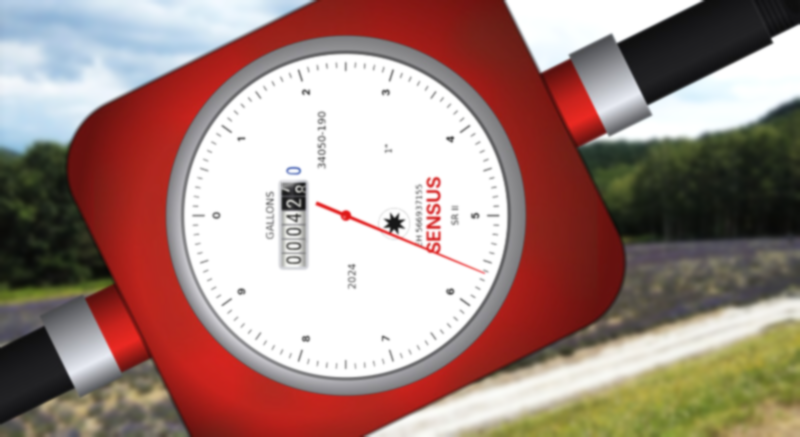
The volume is 4275.6 gal
